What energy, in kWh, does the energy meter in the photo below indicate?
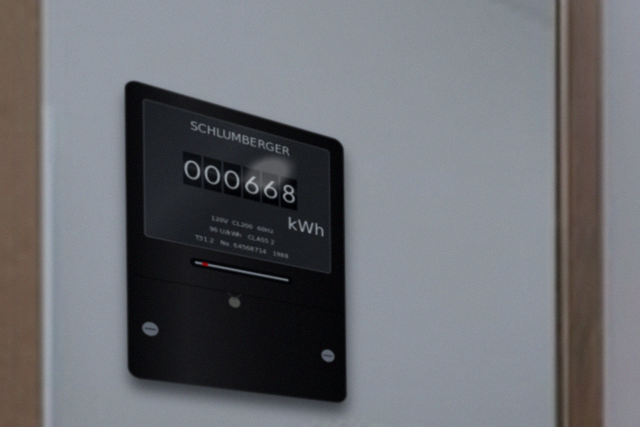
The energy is 668 kWh
